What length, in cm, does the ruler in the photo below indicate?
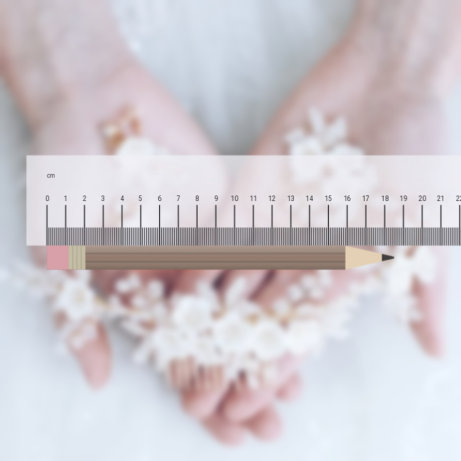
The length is 18.5 cm
